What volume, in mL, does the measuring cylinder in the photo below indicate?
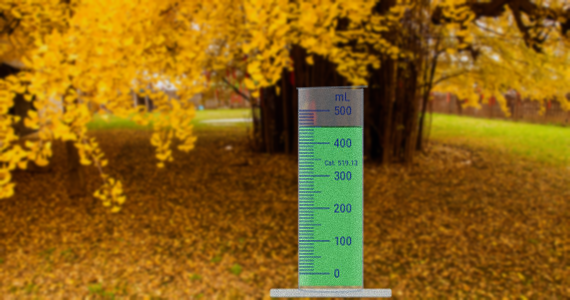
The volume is 450 mL
